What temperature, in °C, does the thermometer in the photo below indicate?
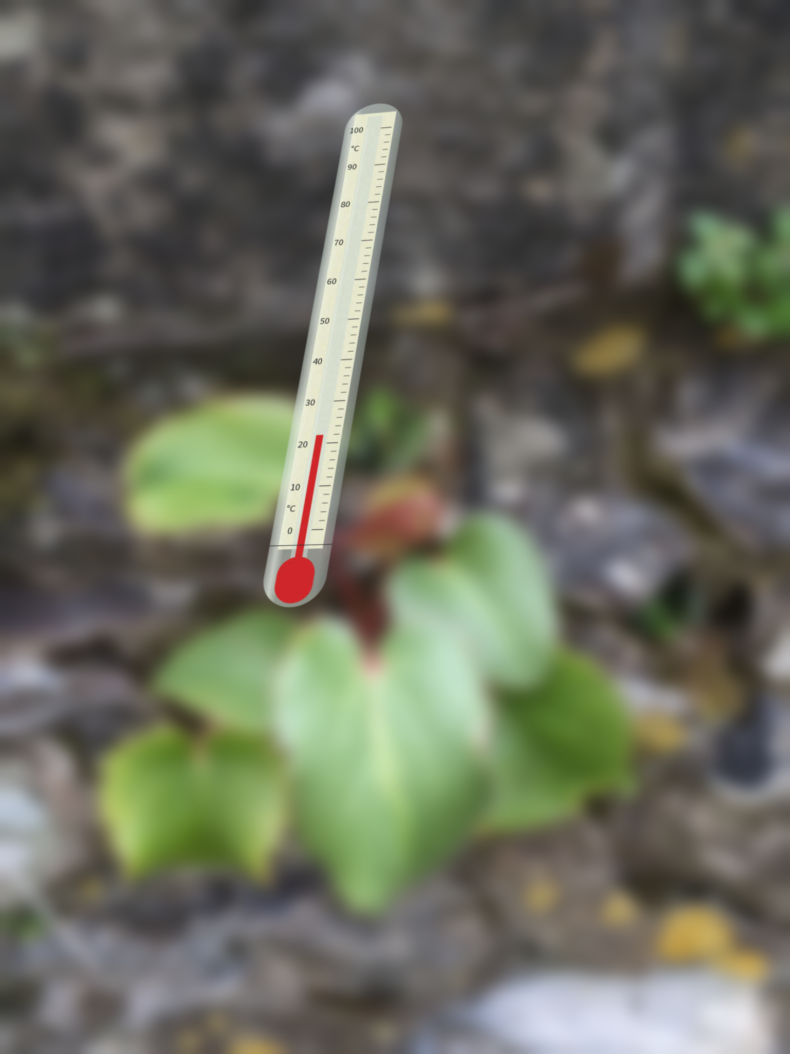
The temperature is 22 °C
